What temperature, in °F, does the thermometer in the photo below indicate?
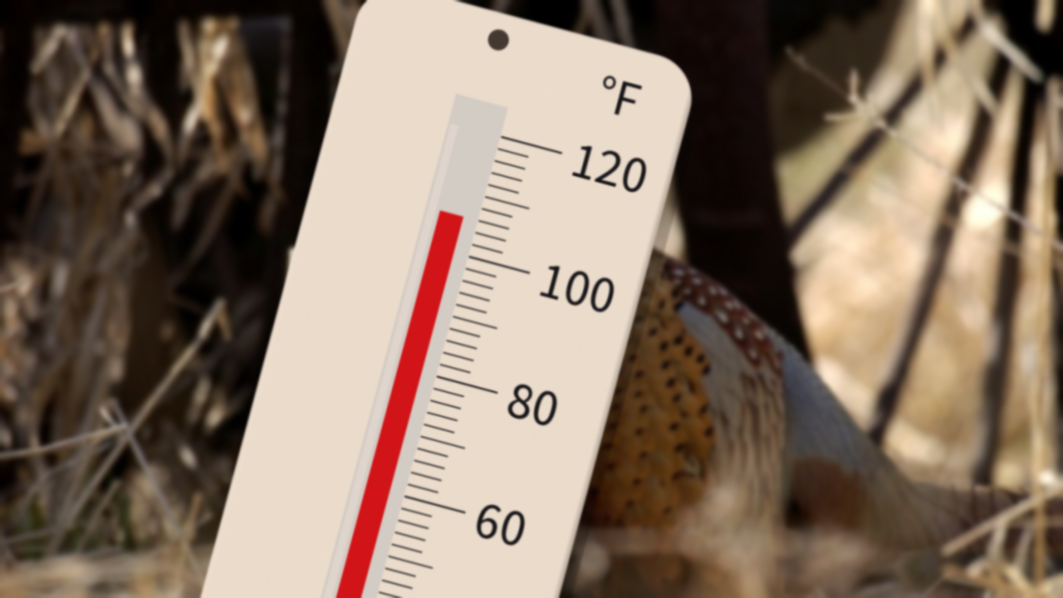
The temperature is 106 °F
